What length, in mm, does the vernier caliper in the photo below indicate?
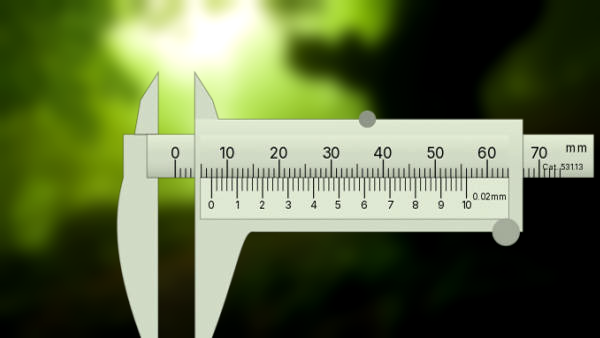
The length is 7.0 mm
